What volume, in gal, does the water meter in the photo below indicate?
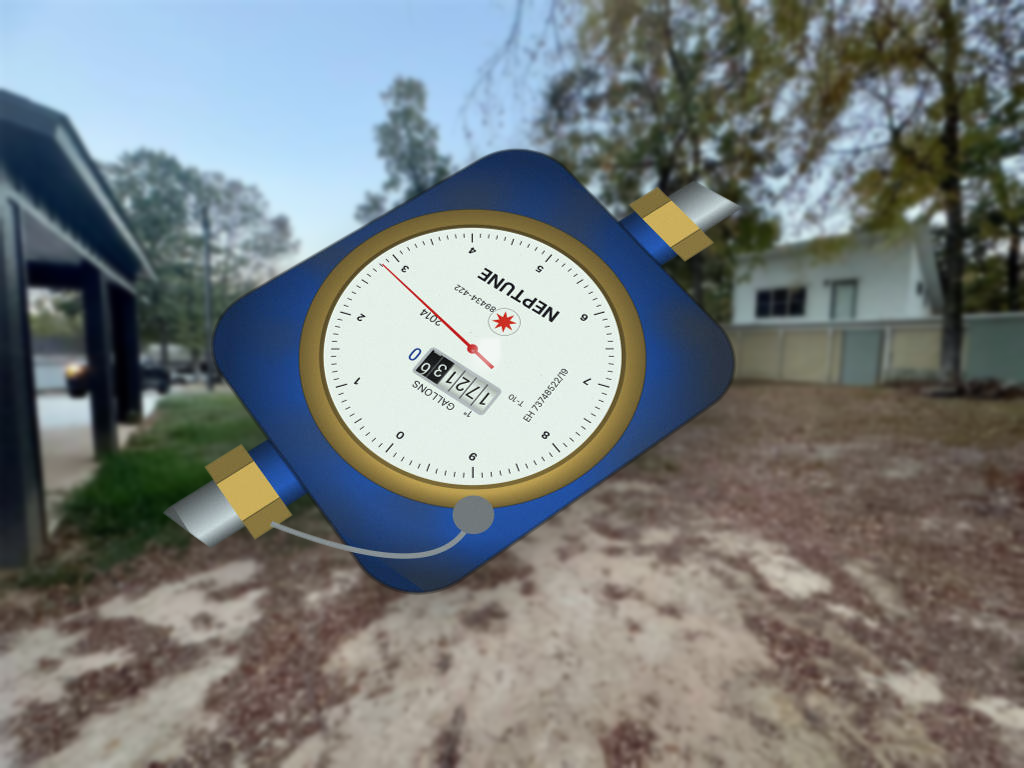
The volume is 1721362.8 gal
